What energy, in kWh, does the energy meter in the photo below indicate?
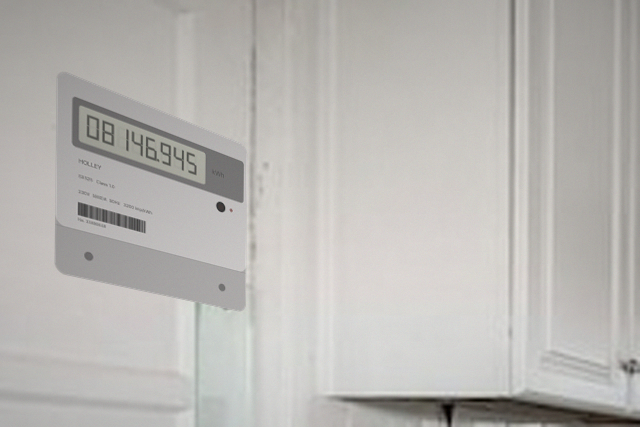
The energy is 8146.945 kWh
